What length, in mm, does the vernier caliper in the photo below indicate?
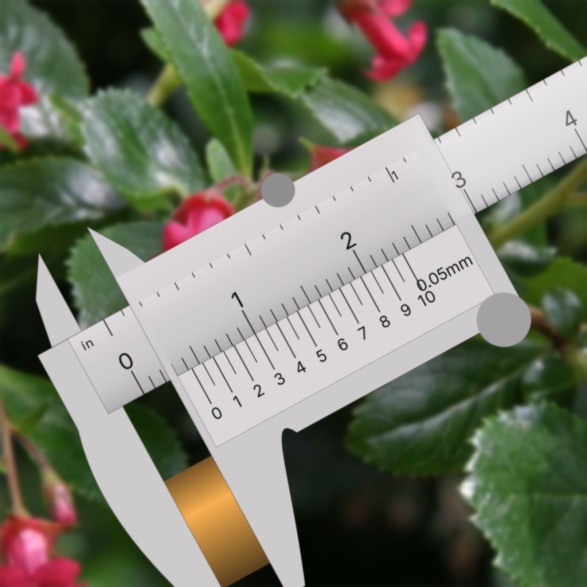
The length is 4.3 mm
